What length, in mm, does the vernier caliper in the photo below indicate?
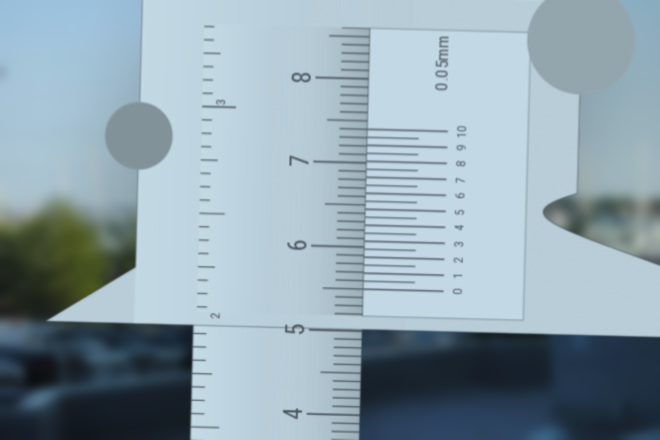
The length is 55.0 mm
